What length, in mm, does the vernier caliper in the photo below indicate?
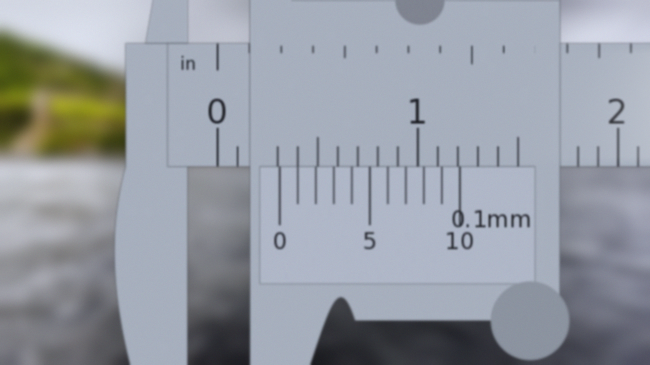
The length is 3.1 mm
